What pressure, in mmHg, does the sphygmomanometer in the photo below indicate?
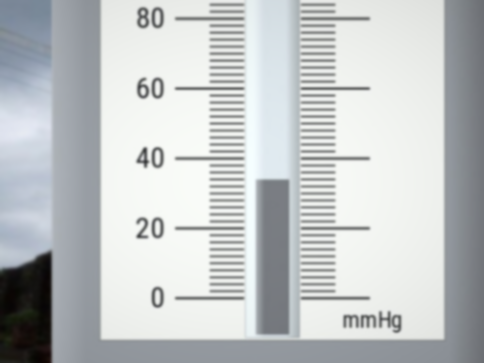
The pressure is 34 mmHg
